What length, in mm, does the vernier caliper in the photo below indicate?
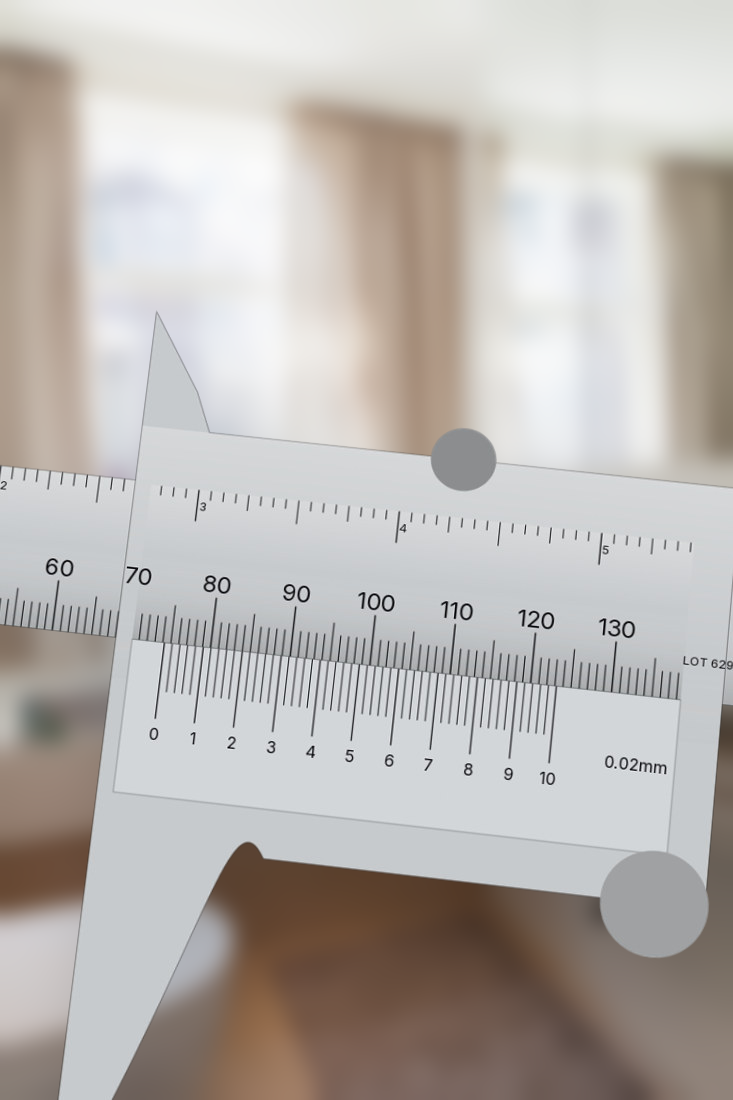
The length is 74.2 mm
